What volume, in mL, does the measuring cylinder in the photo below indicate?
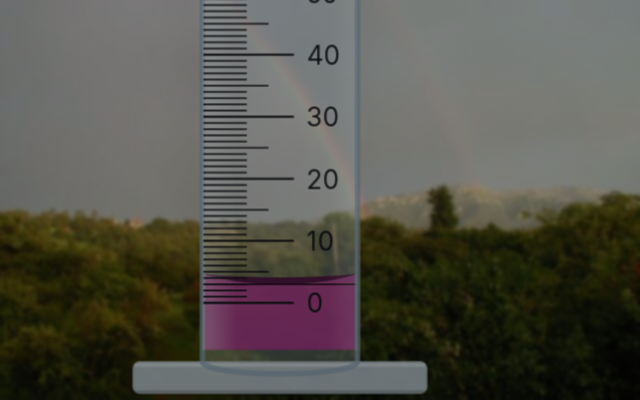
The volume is 3 mL
